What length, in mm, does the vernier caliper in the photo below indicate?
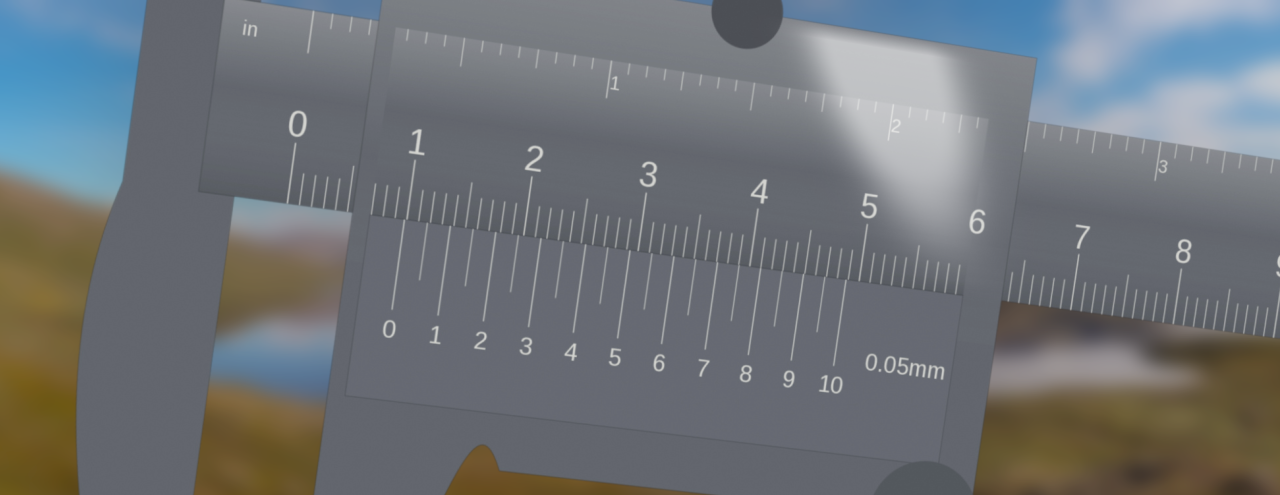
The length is 9.8 mm
